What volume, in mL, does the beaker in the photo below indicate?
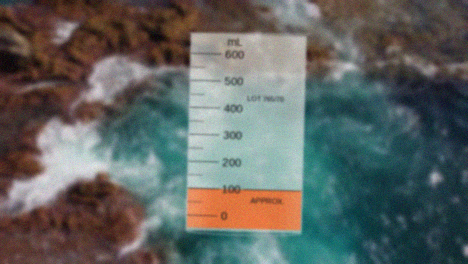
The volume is 100 mL
